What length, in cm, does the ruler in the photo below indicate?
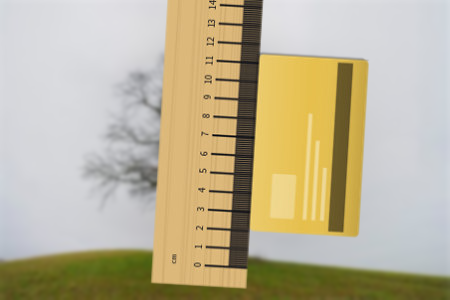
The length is 9.5 cm
